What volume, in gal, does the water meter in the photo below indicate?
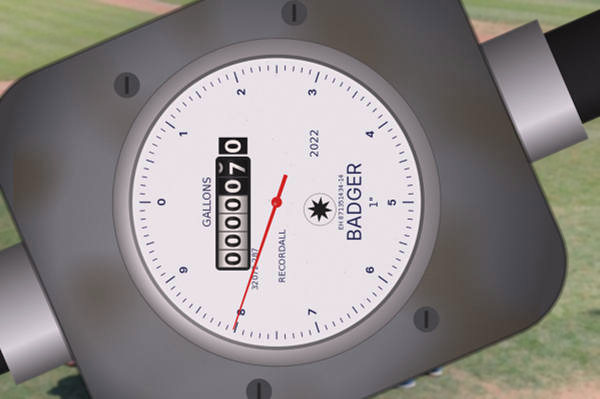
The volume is 68.0 gal
